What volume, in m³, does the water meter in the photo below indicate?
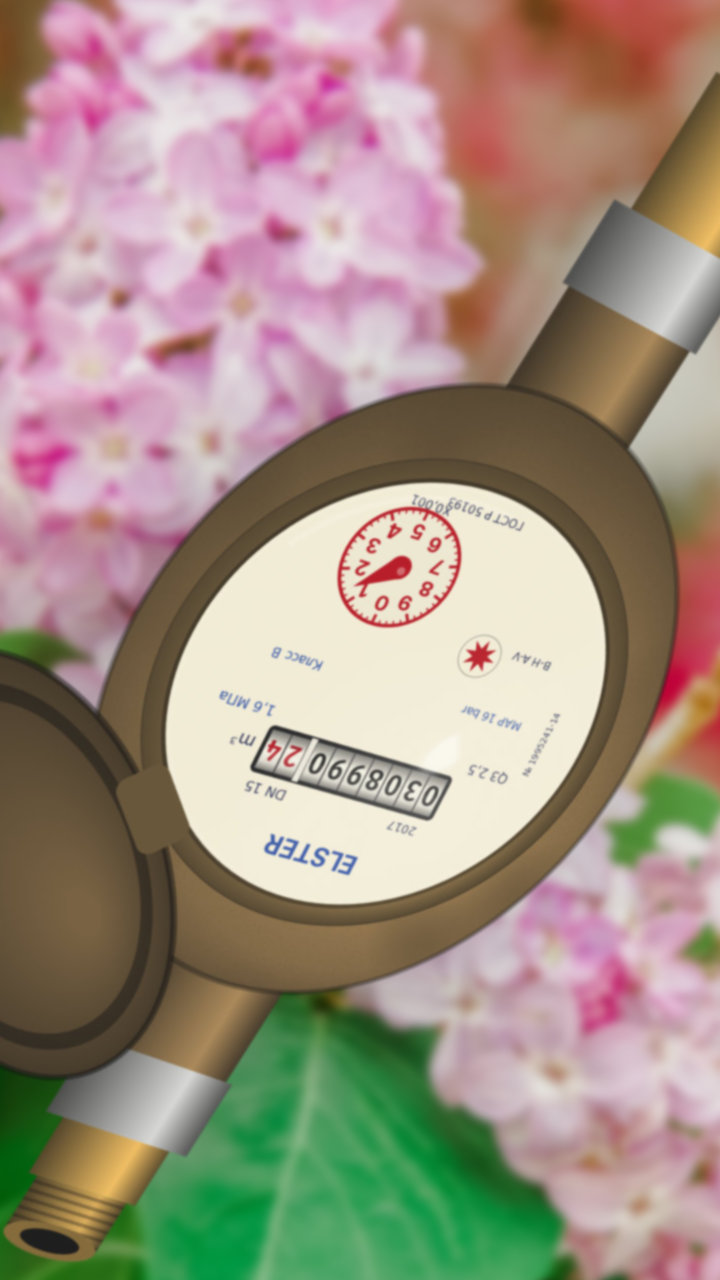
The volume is 308990.241 m³
